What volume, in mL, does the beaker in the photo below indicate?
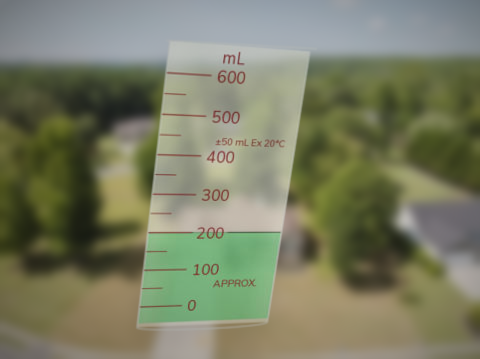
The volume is 200 mL
